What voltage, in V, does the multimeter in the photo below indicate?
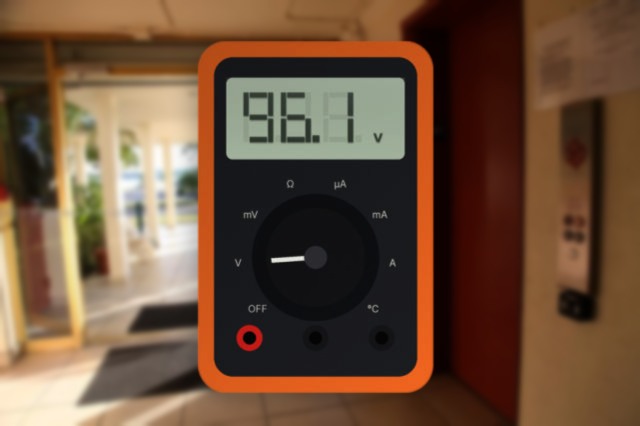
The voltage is 96.1 V
